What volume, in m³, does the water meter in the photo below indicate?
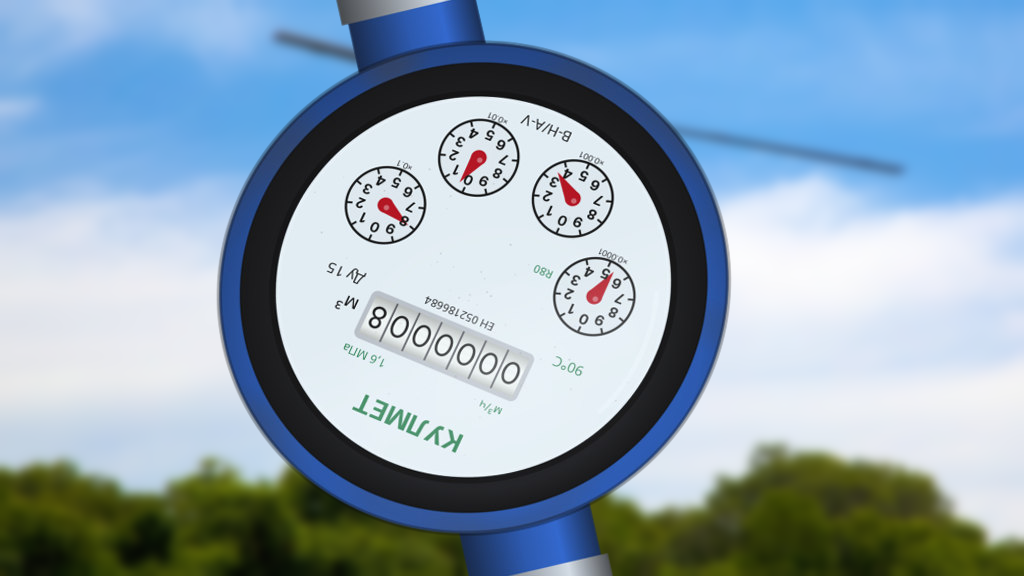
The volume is 8.8035 m³
